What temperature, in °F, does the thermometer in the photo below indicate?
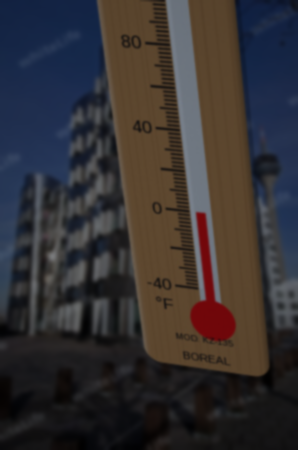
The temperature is 0 °F
